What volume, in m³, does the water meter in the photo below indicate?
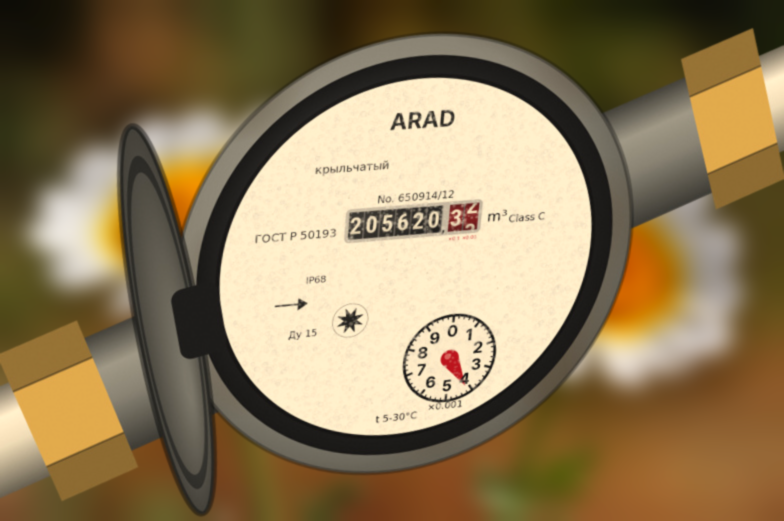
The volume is 205620.324 m³
